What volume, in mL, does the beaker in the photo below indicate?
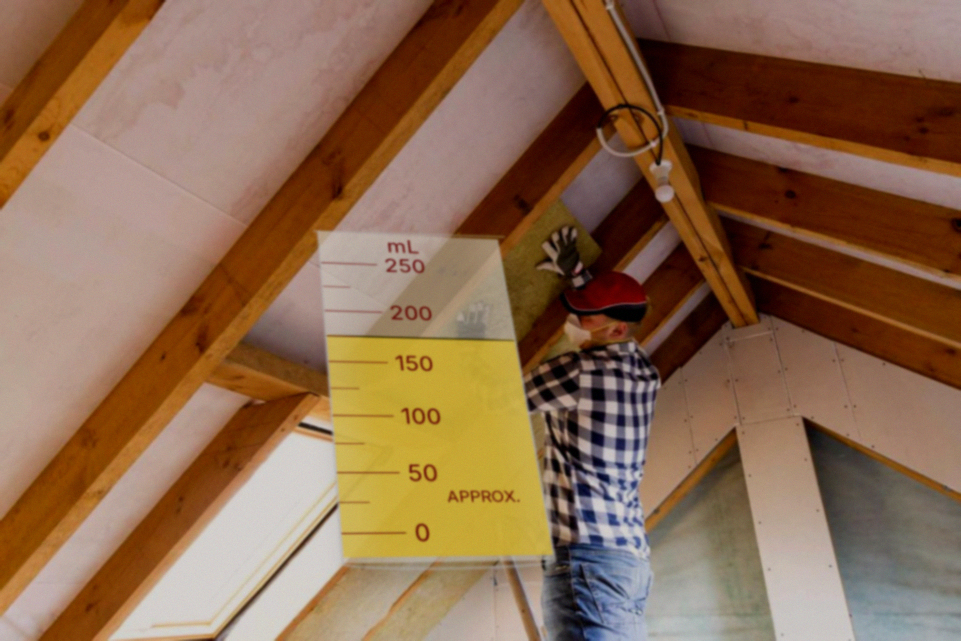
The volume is 175 mL
